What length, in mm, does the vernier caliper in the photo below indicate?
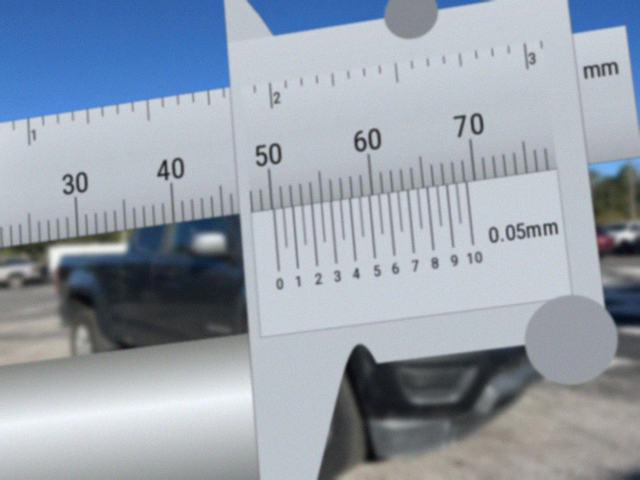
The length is 50.2 mm
